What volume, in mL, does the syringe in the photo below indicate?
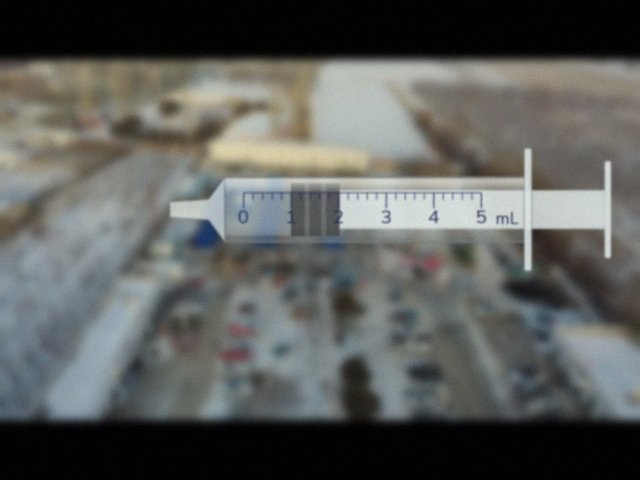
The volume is 1 mL
